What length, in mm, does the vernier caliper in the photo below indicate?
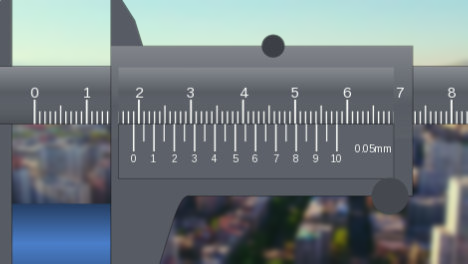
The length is 19.0 mm
